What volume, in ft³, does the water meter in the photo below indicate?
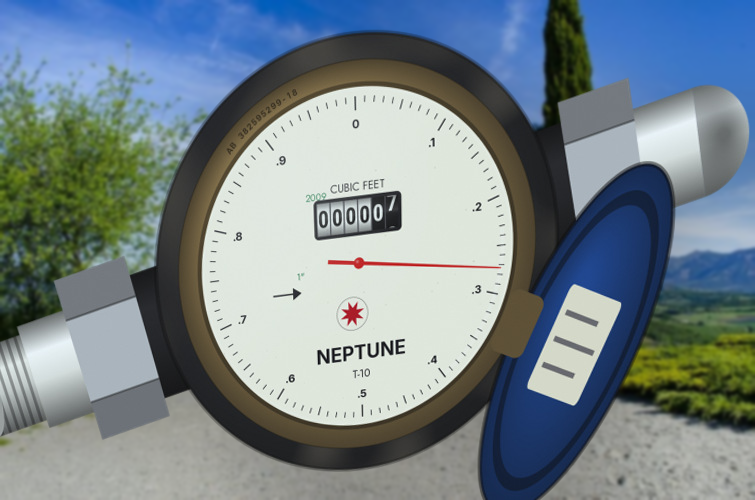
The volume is 7.27 ft³
